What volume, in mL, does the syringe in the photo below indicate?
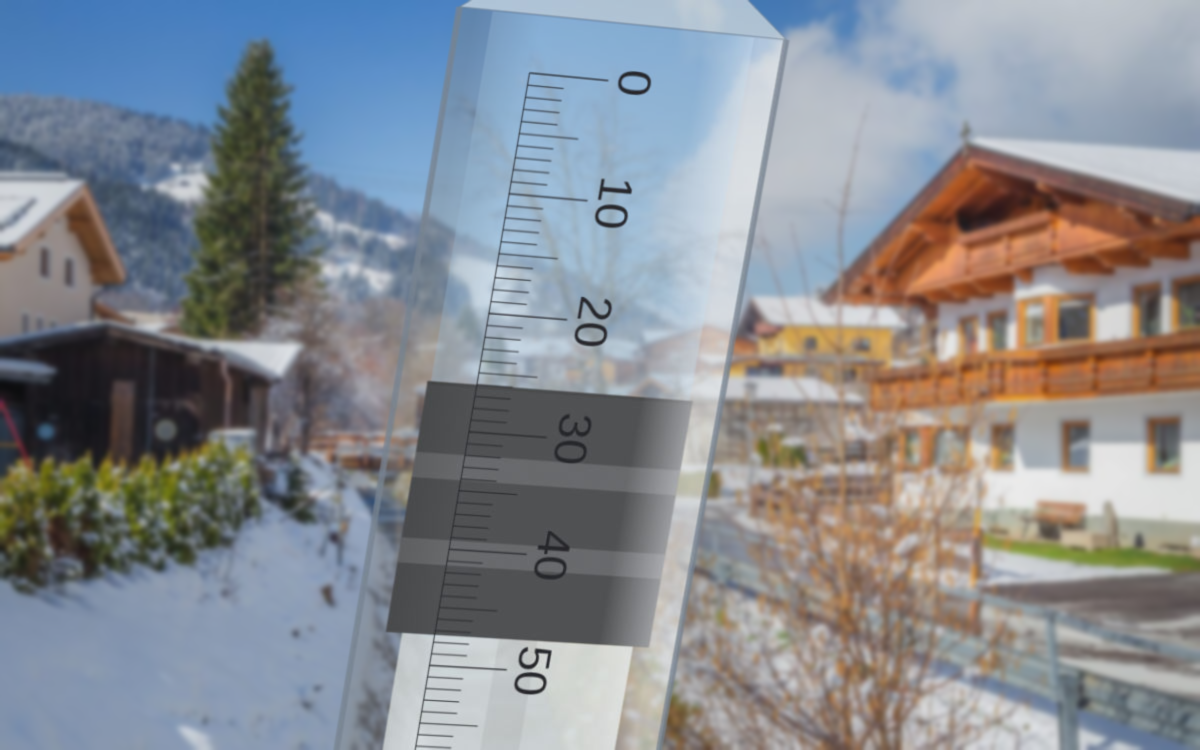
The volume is 26 mL
